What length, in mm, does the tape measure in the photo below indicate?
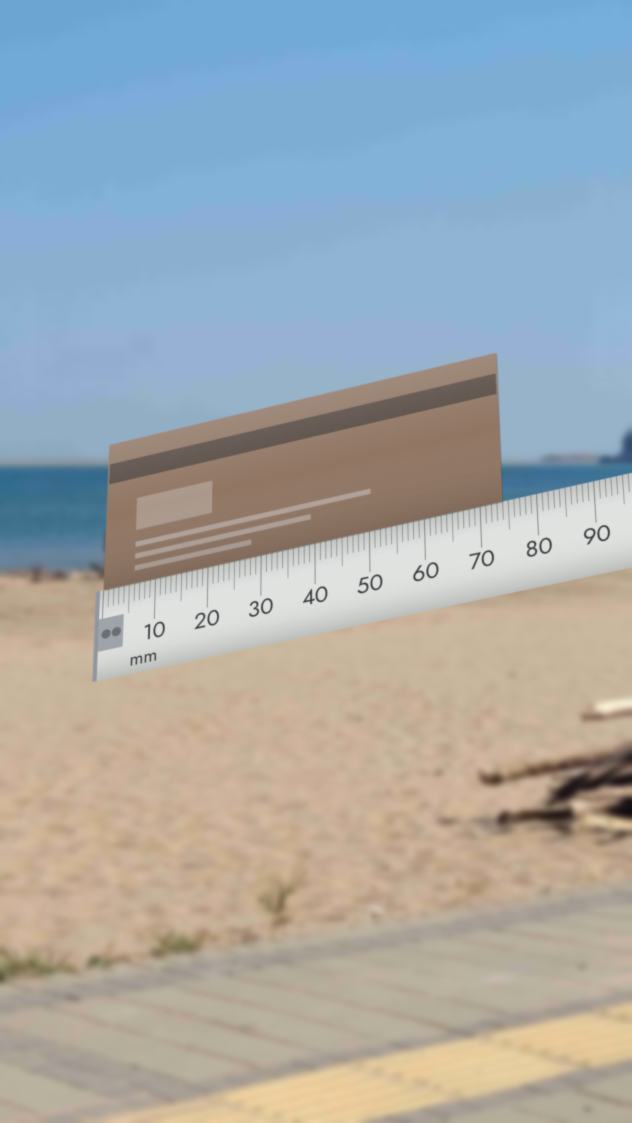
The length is 74 mm
